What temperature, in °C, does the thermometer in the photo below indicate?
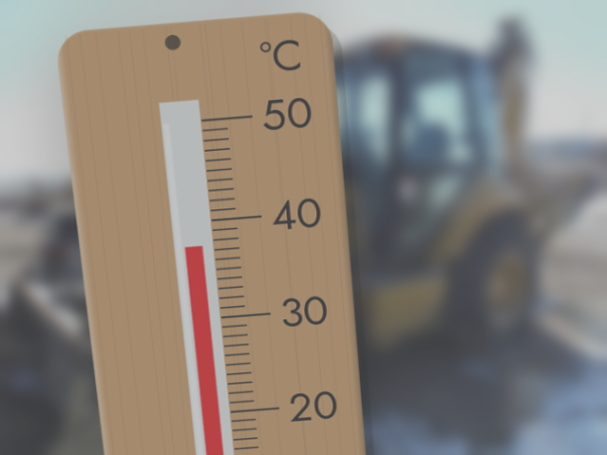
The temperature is 37.5 °C
